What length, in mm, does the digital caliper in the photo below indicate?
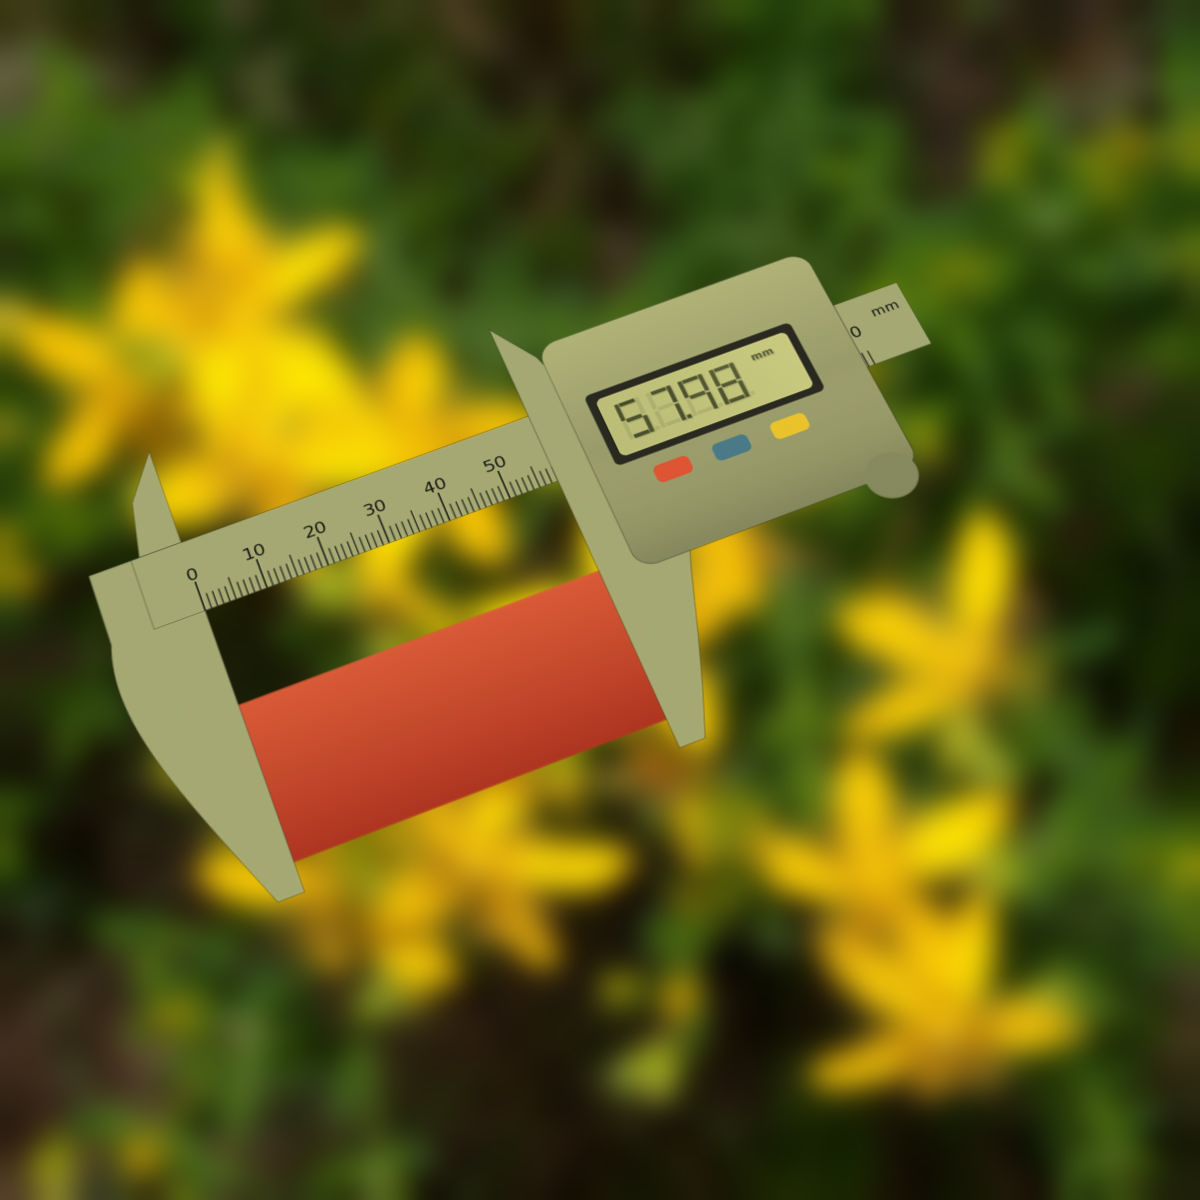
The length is 57.98 mm
